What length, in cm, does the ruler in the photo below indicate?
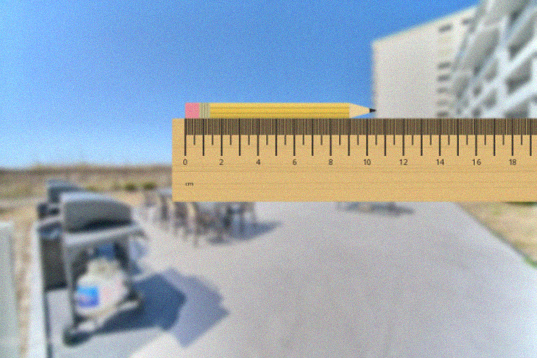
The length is 10.5 cm
